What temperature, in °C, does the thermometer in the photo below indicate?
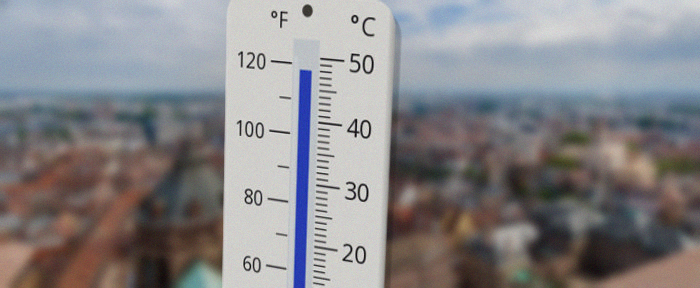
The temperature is 48 °C
